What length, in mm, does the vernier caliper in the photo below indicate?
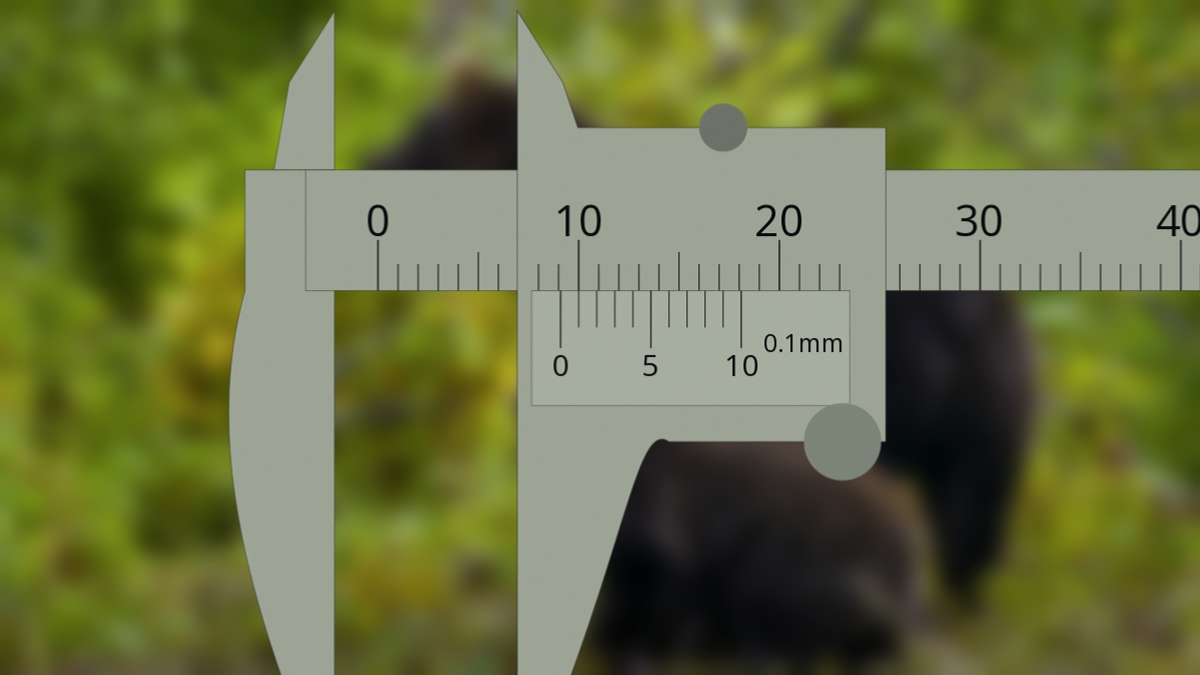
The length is 9.1 mm
